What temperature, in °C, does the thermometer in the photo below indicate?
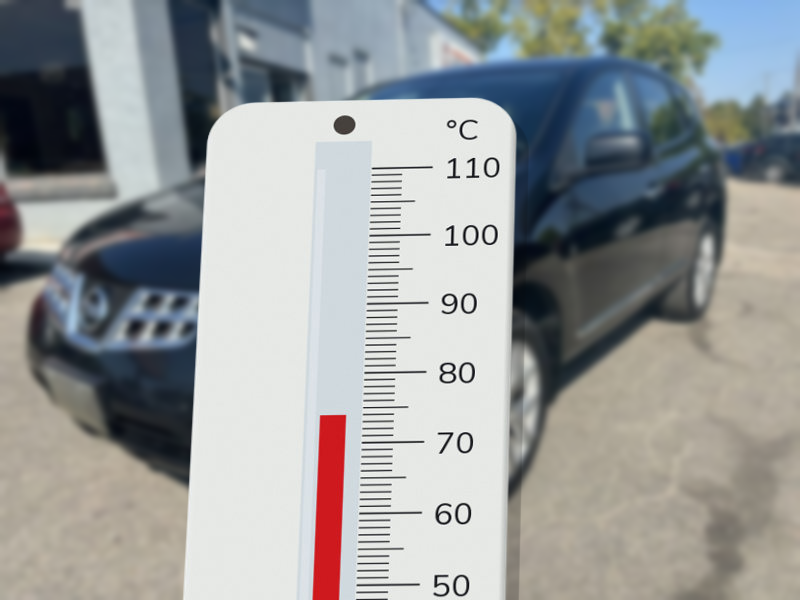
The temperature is 74 °C
